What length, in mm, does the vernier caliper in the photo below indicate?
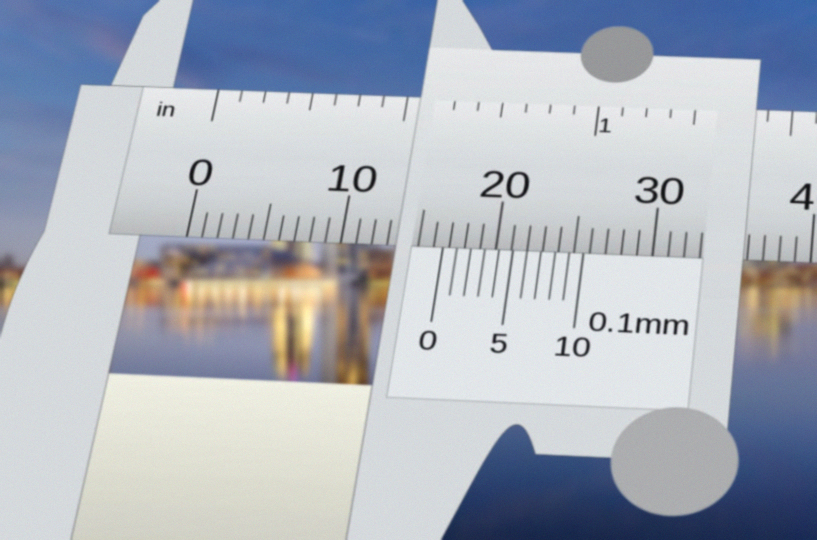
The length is 16.6 mm
